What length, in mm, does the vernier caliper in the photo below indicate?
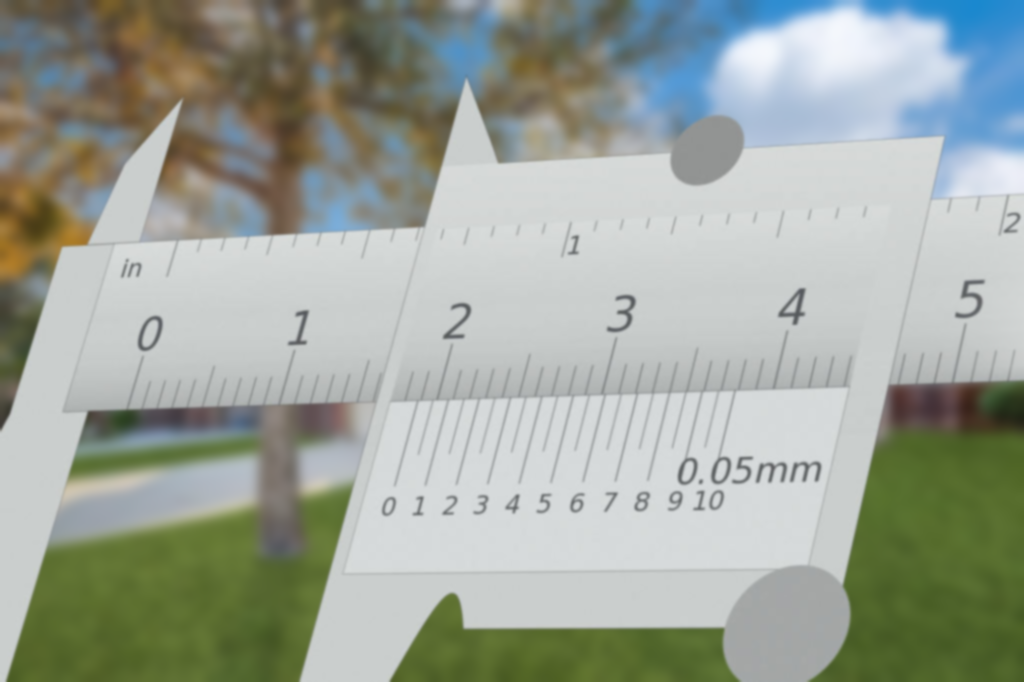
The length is 18.8 mm
